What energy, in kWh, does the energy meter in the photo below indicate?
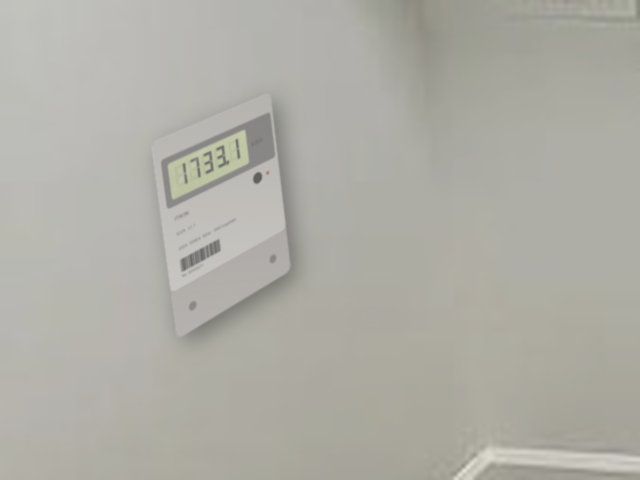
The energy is 1733.1 kWh
